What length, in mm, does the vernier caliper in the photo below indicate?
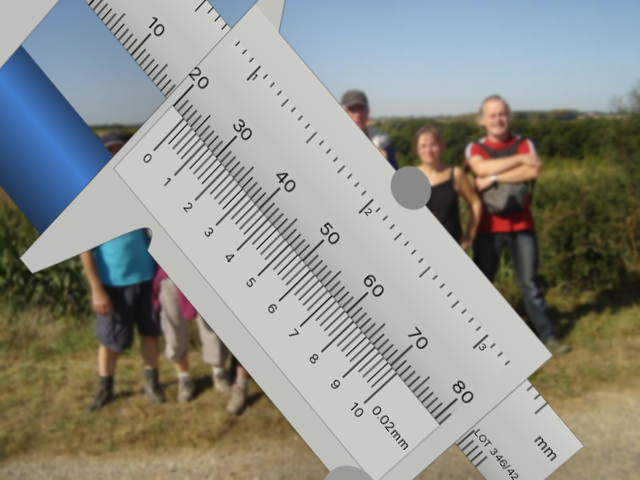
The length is 22.4 mm
